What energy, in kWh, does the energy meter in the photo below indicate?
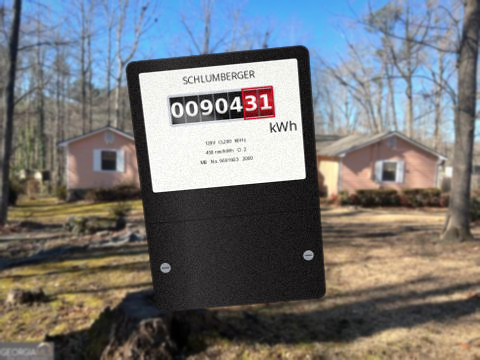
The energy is 904.31 kWh
